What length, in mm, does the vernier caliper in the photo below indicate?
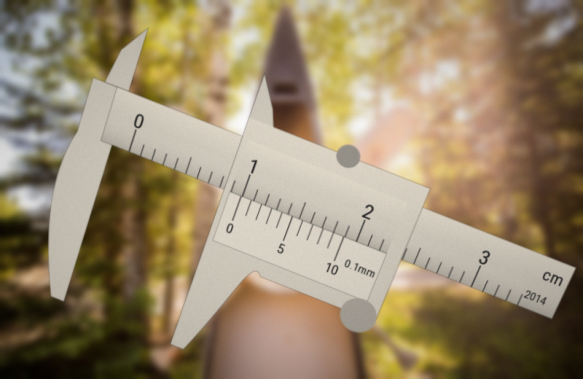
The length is 9.9 mm
